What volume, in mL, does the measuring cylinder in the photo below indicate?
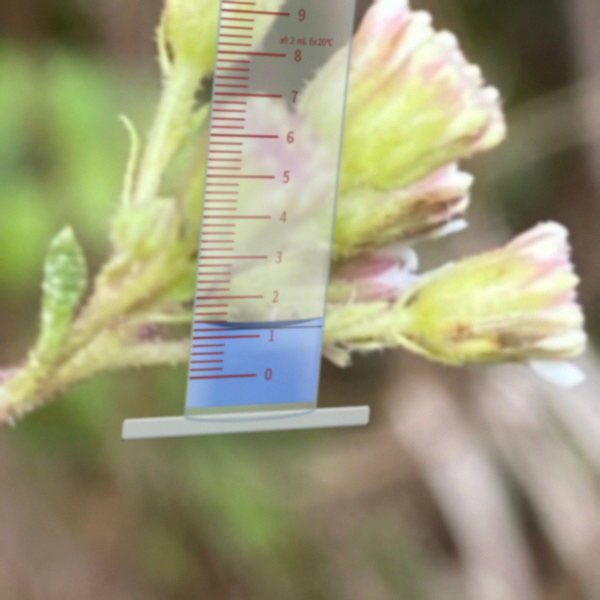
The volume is 1.2 mL
